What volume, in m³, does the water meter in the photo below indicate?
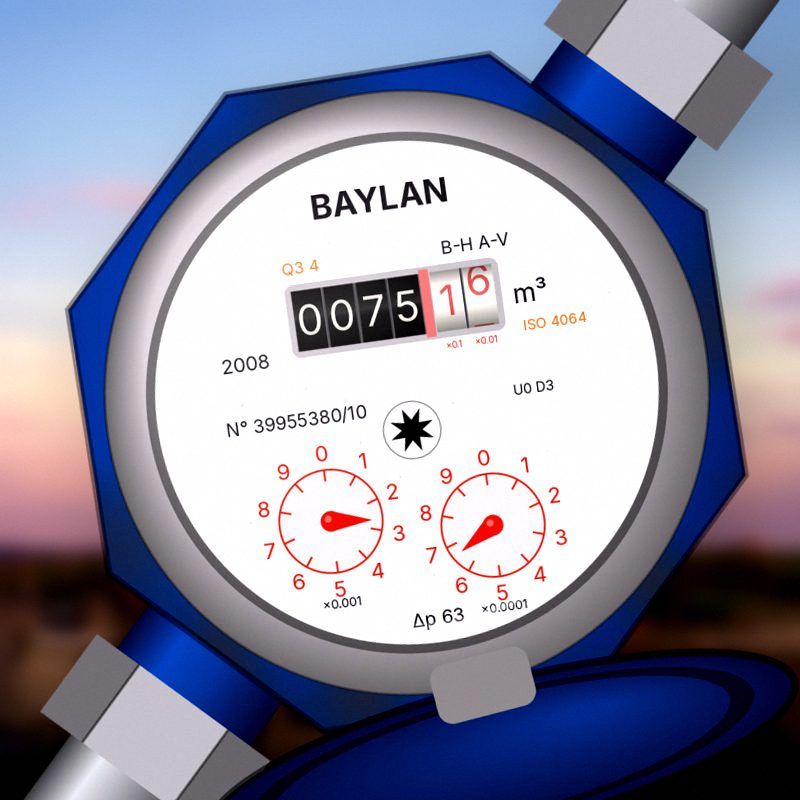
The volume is 75.1626 m³
